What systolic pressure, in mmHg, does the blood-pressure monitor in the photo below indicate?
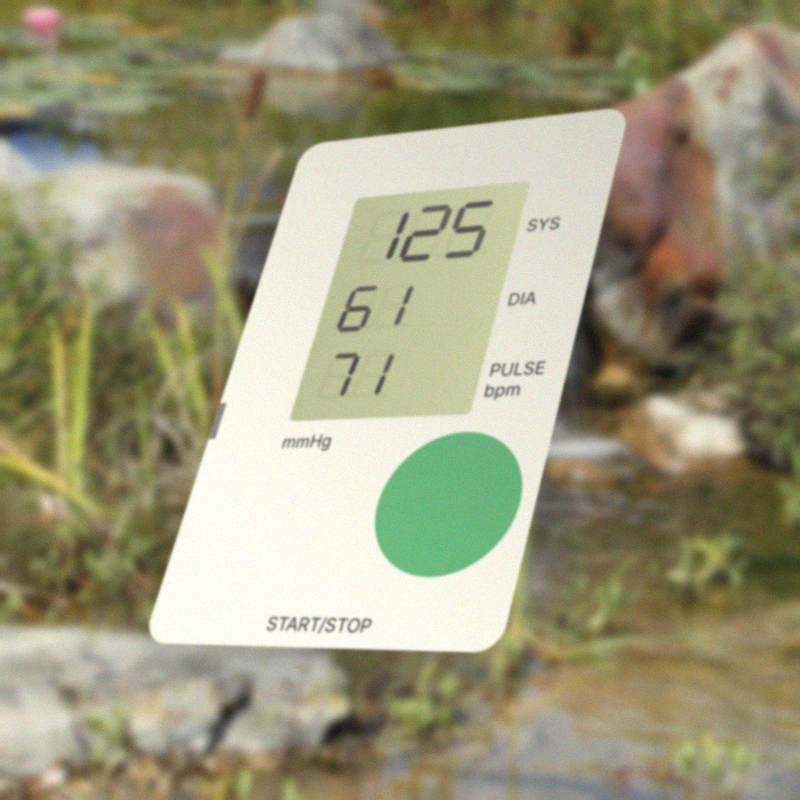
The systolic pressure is 125 mmHg
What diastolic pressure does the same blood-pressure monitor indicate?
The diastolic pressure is 61 mmHg
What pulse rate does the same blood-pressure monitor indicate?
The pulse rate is 71 bpm
